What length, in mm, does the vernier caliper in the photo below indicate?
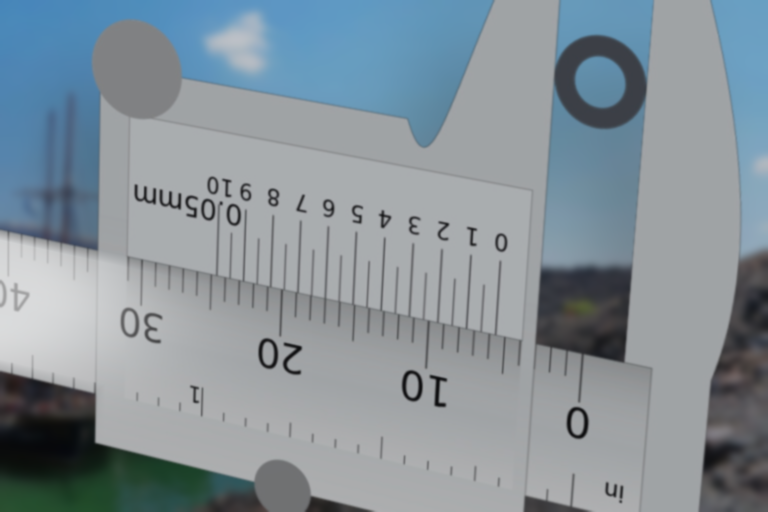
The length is 5.6 mm
